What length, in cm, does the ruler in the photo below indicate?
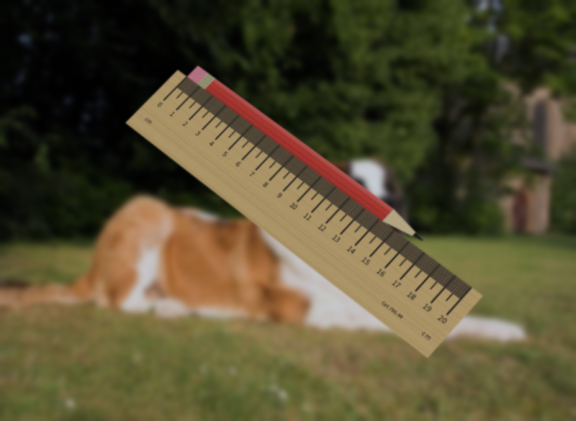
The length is 16.5 cm
